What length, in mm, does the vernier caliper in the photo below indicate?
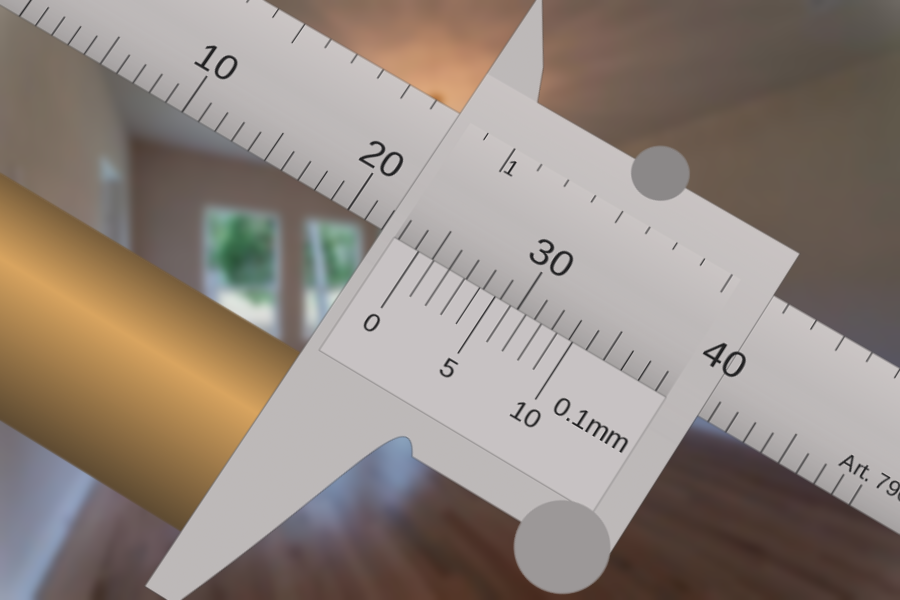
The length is 24.2 mm
